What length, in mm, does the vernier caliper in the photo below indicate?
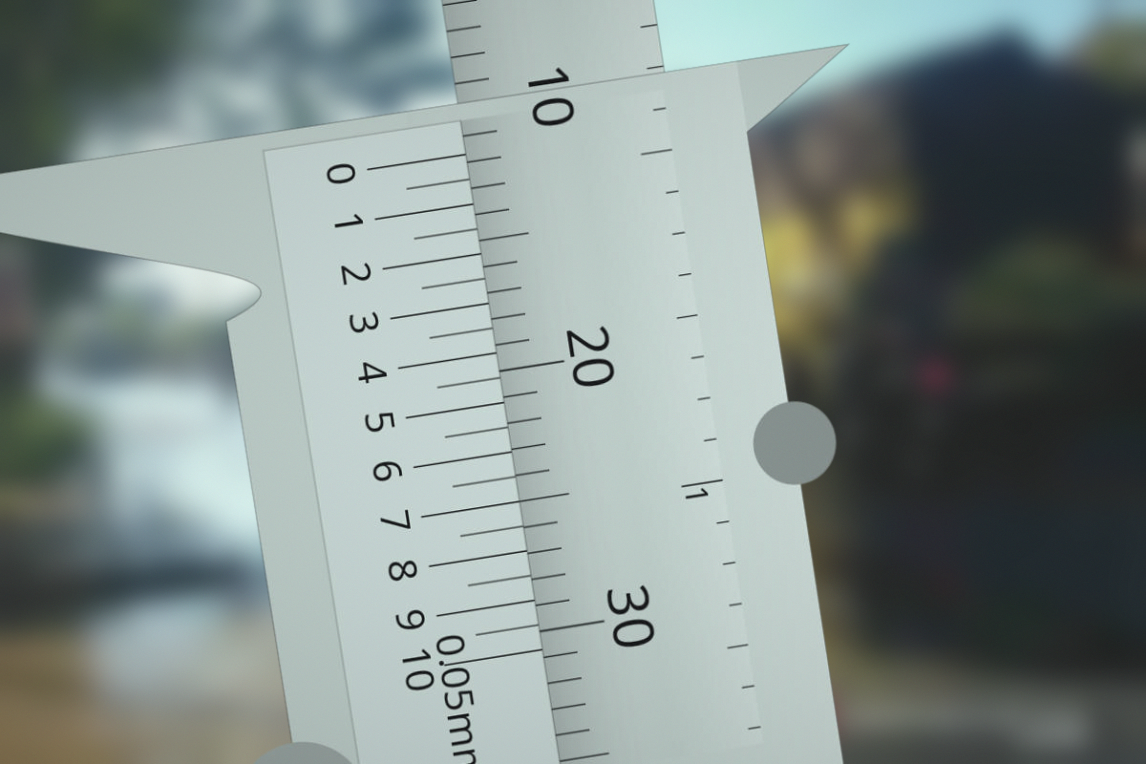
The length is 11.70 mm
